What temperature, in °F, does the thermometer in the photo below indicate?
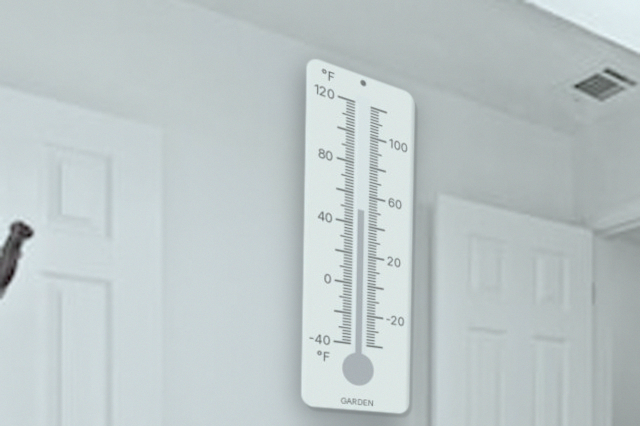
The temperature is 50 °F
